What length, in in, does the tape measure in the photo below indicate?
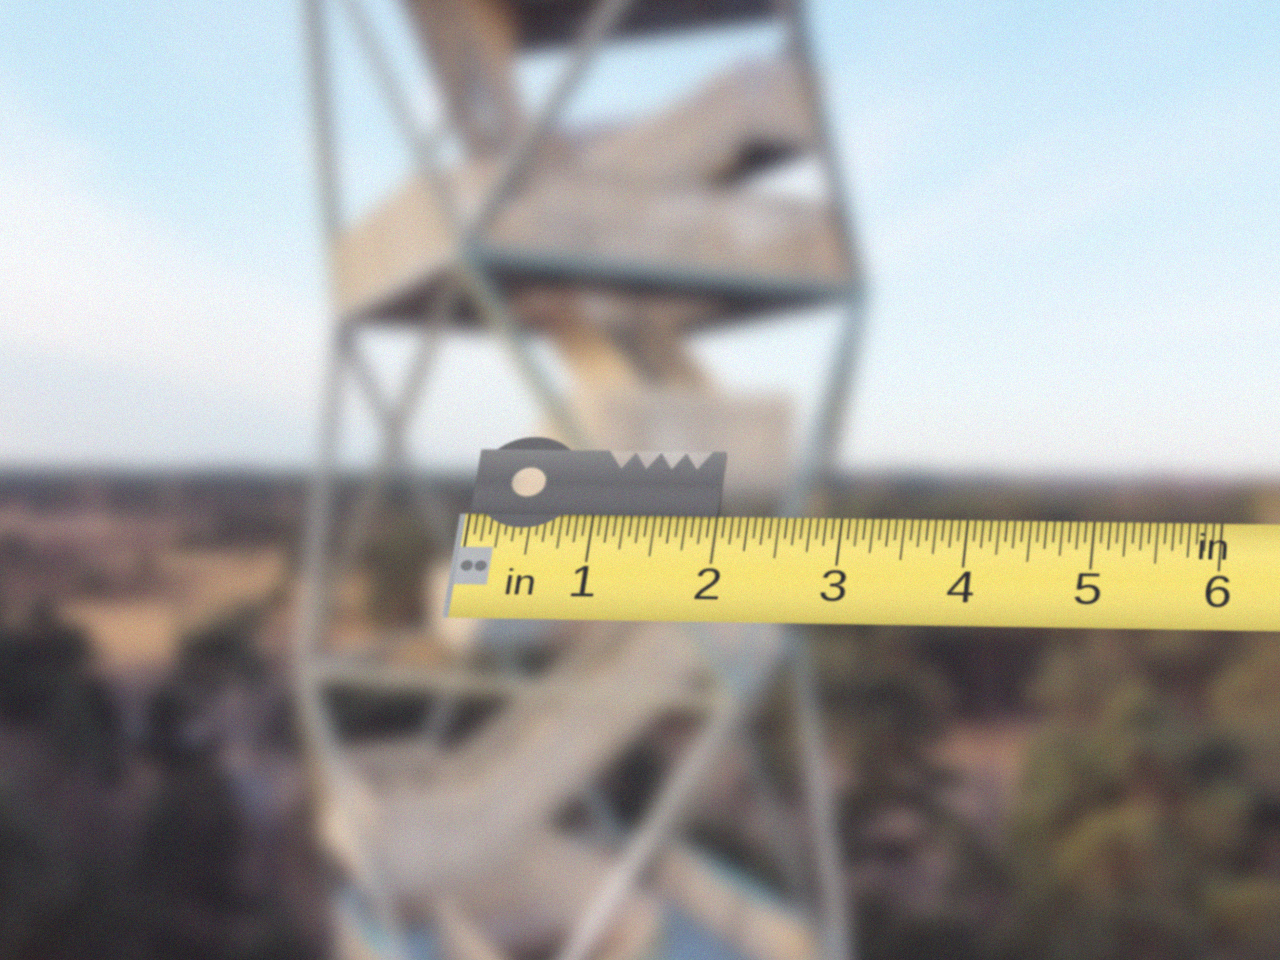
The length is 2 in
